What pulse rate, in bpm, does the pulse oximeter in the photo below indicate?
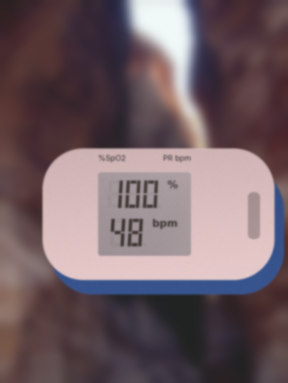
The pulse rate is 48 bpm
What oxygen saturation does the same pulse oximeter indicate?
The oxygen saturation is 100 %
